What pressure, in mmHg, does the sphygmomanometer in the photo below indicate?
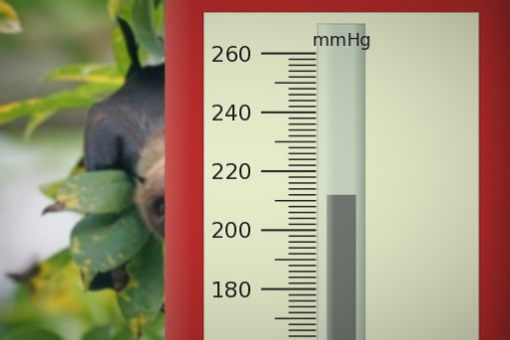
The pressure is 212 mmHg
